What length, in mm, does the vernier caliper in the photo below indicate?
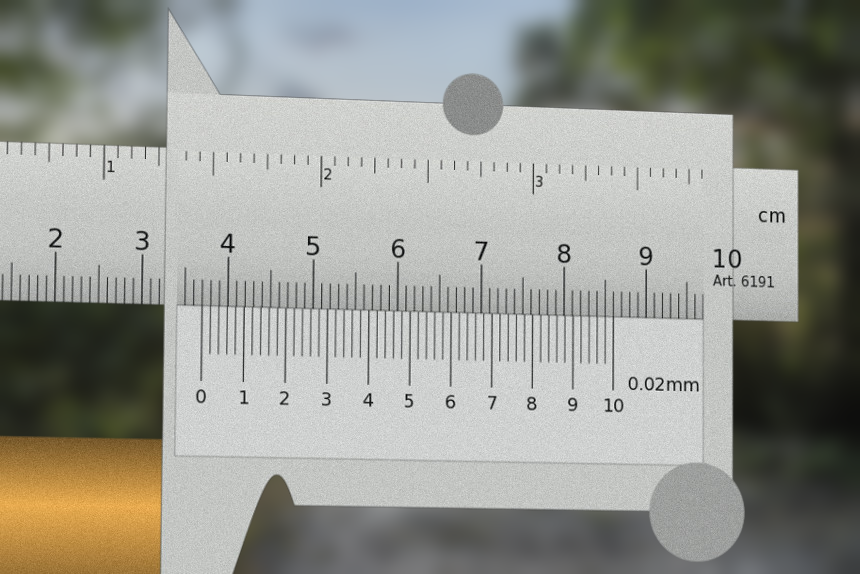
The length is 37.0 mm
